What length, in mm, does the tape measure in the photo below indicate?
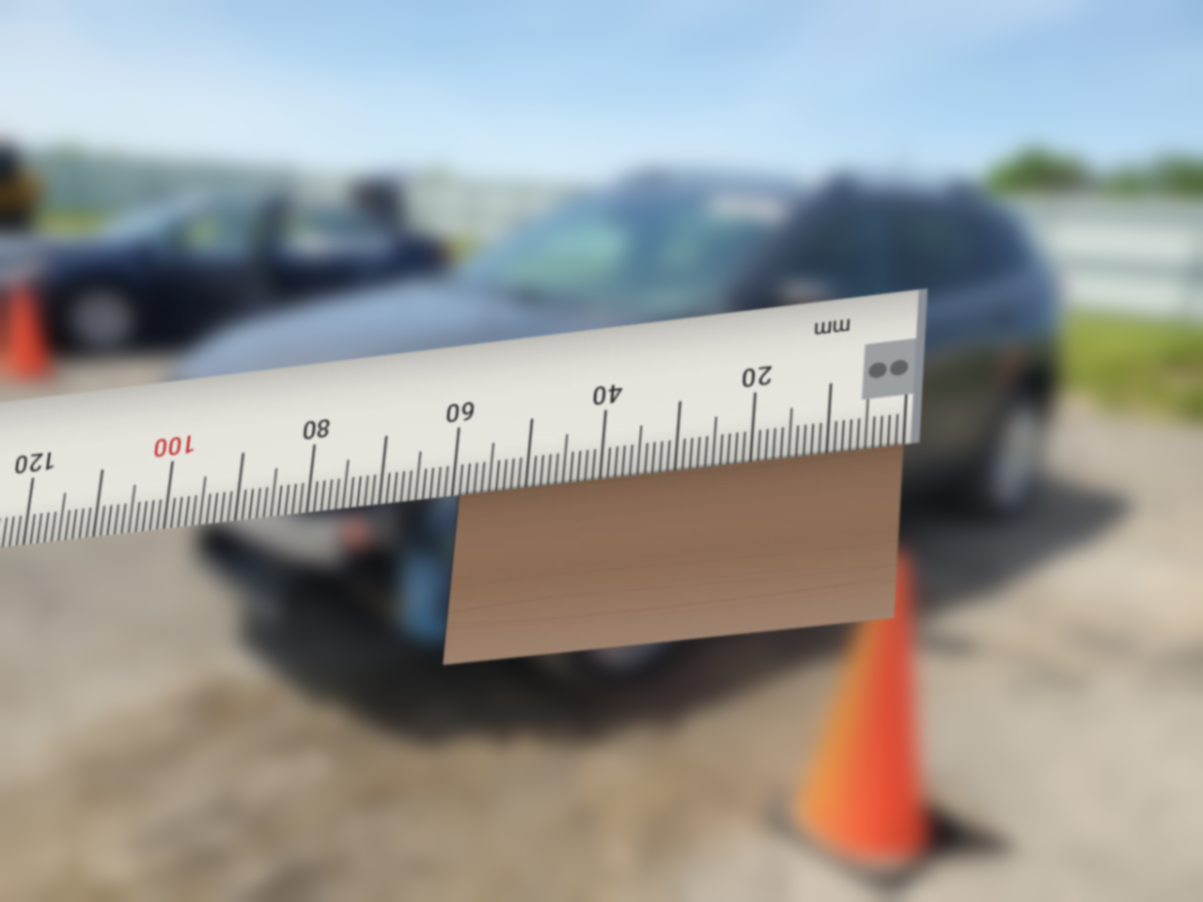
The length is 59 mm
